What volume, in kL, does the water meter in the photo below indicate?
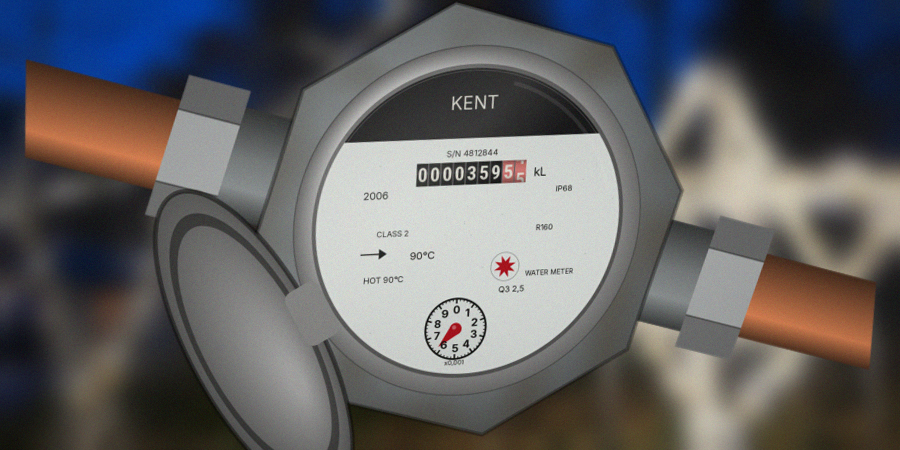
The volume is 359.546 kL
